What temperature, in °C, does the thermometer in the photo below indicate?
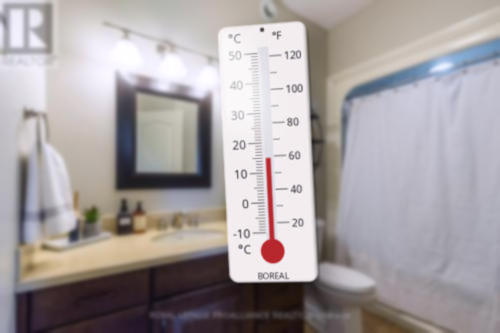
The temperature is 15 °C
